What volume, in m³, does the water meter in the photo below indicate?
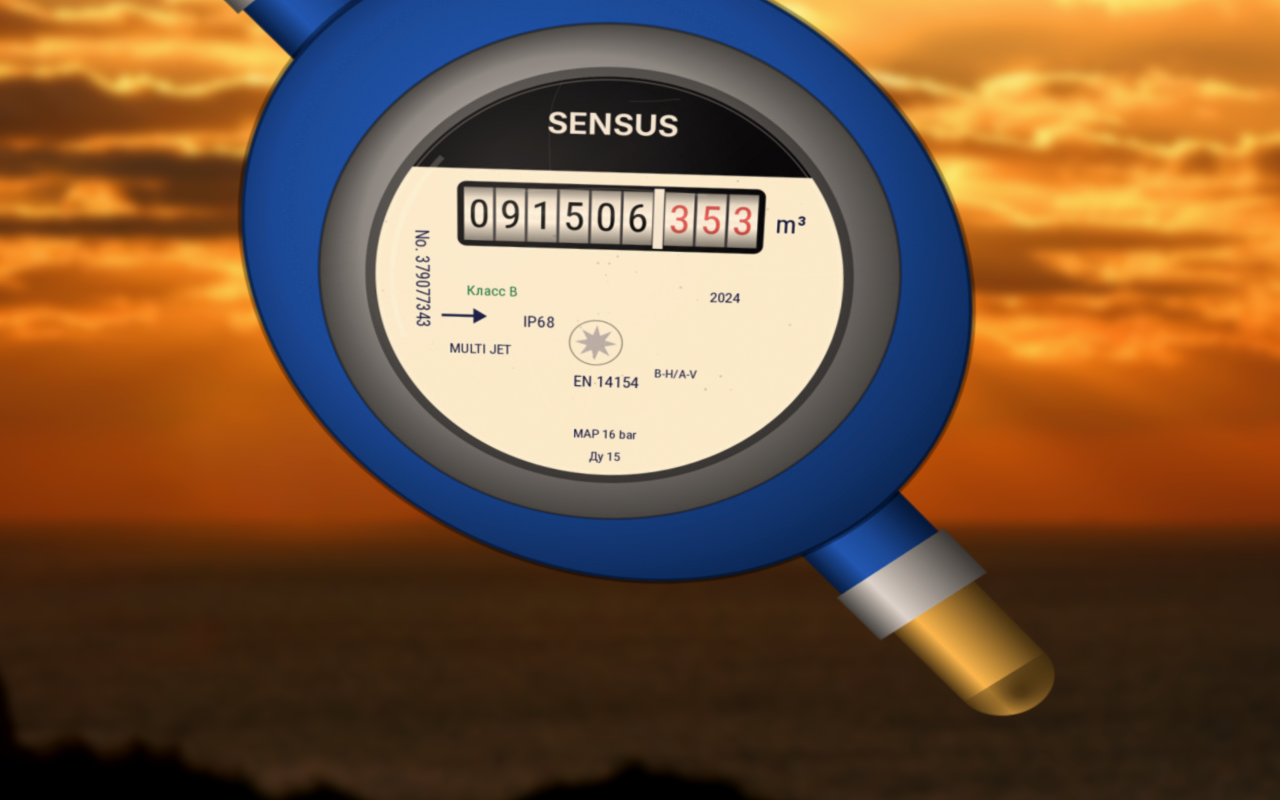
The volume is 91506.353 m³
